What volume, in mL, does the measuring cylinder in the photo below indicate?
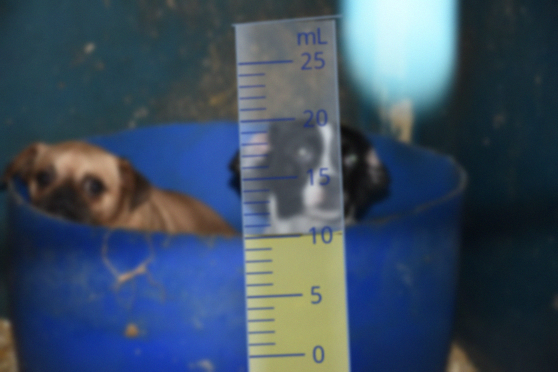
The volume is 10 mL
